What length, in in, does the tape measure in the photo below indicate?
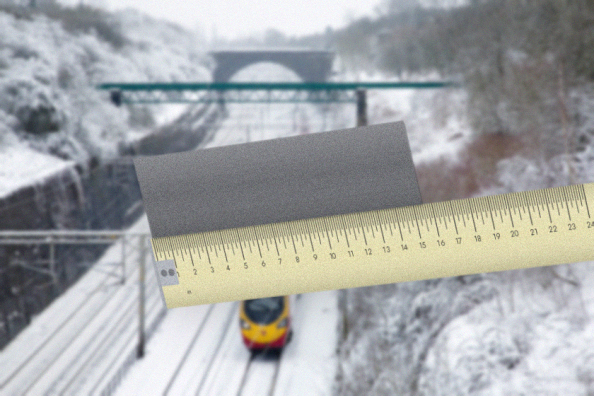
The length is 15.5 in
